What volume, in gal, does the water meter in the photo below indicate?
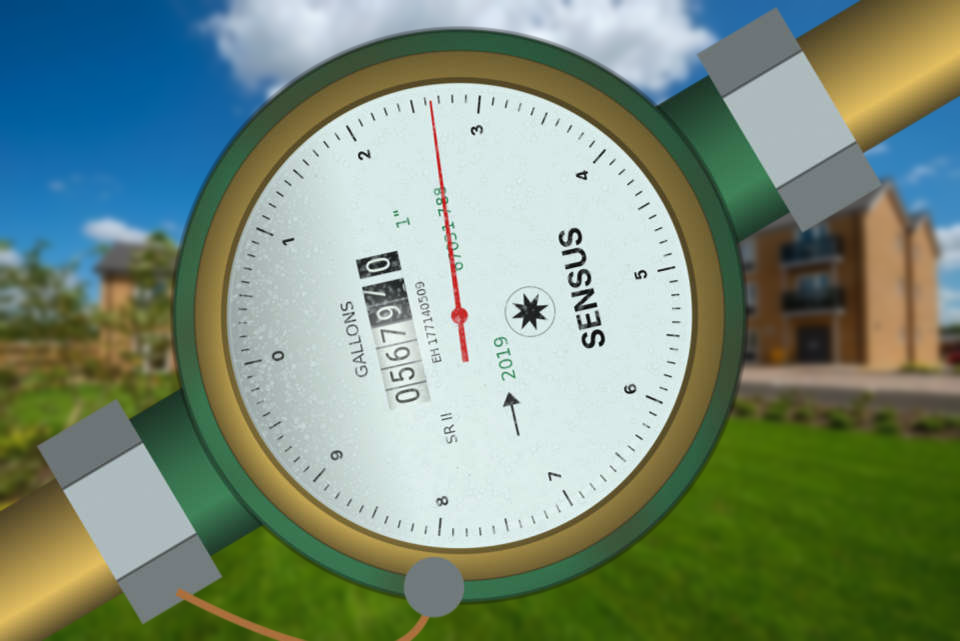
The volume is 567972.6 gal
